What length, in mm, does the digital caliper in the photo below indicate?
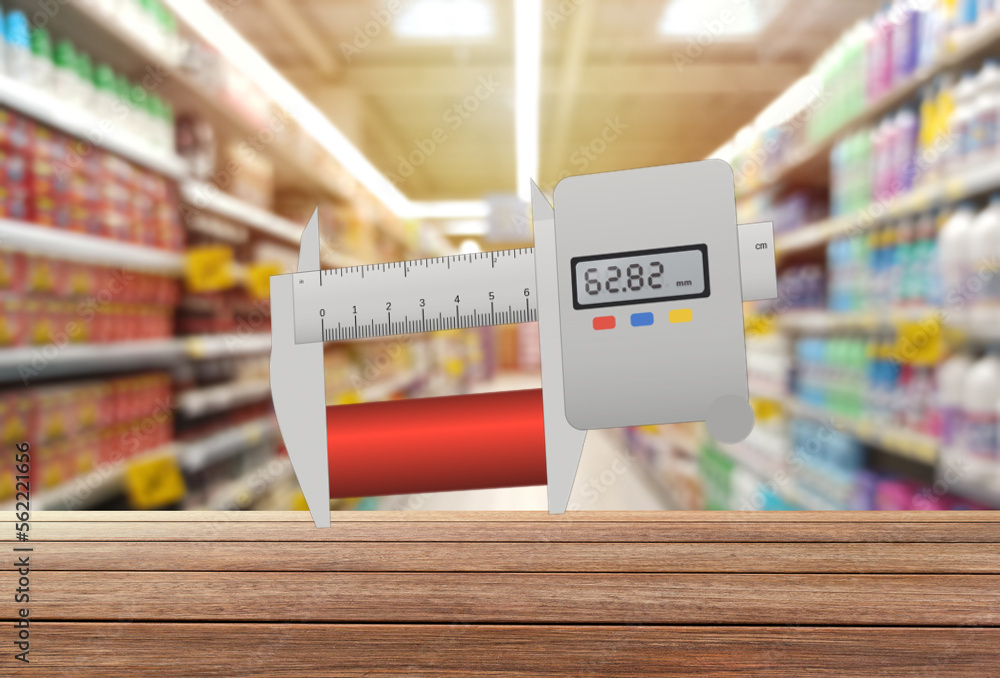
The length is 62.82 mm
